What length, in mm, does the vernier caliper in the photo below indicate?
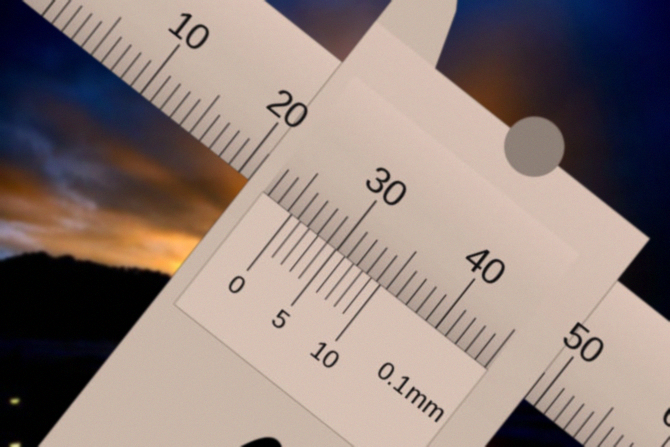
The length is 25.4 mm
